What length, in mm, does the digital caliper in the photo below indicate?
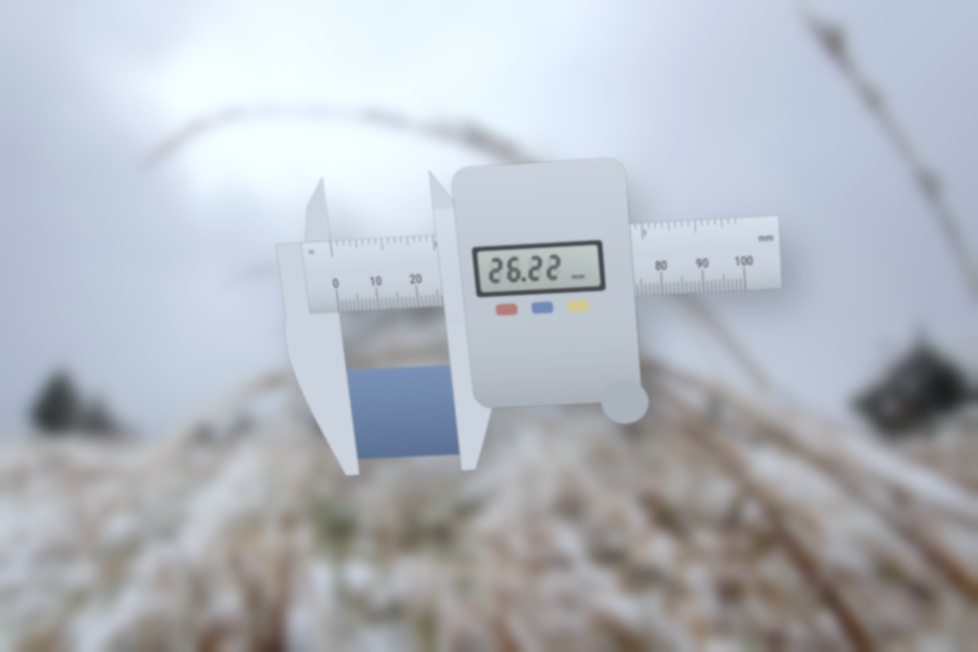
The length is 26.22 mm
